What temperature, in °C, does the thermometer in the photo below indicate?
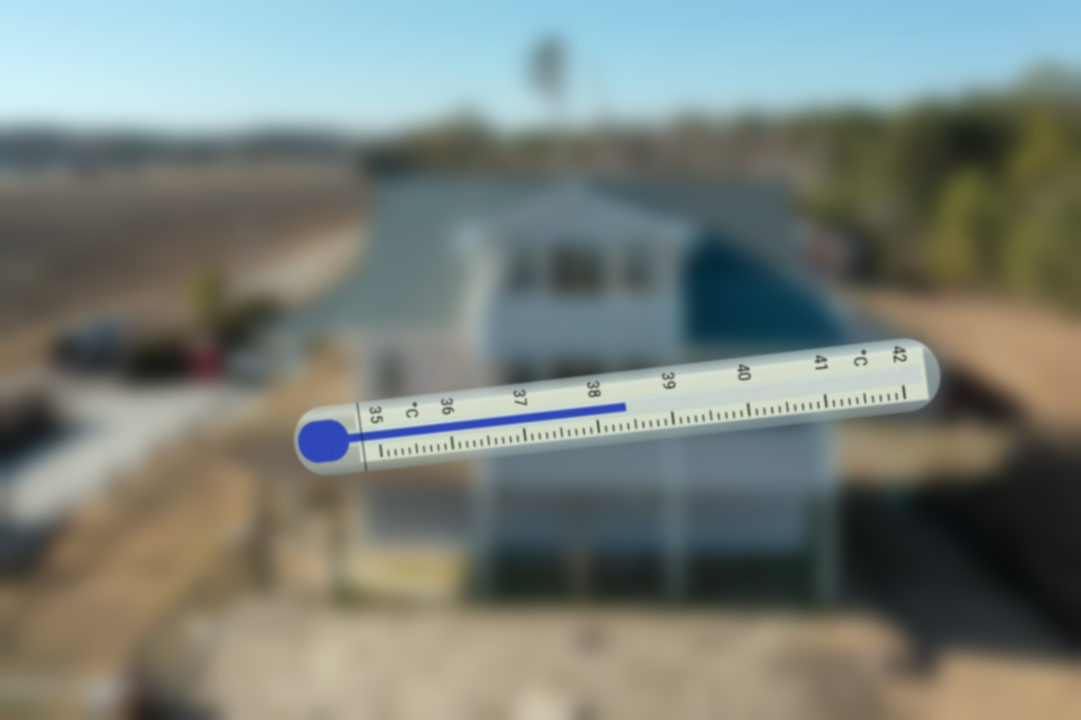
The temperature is 38.4 °C
